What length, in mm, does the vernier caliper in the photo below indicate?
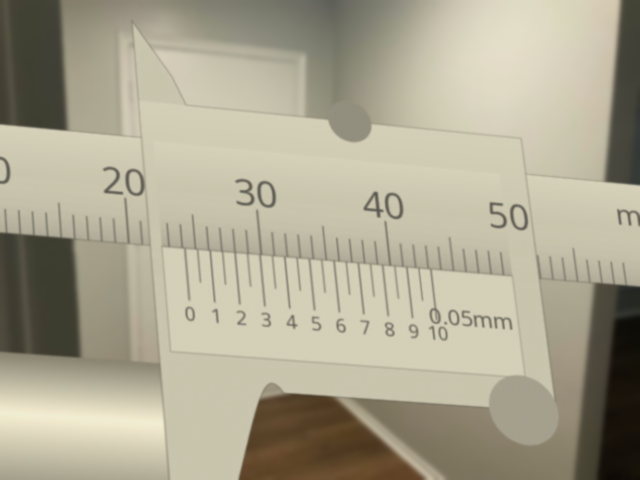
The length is 24.2 mm
